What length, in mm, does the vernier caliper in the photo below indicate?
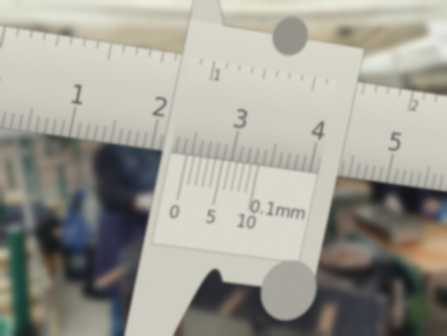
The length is 24.4 mm
